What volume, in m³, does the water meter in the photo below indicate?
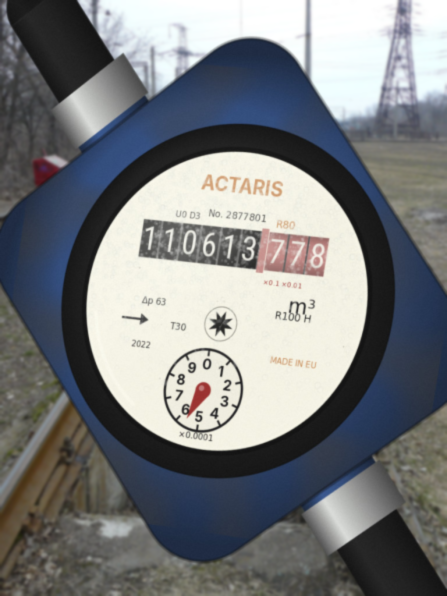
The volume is 110613.7785 m³
